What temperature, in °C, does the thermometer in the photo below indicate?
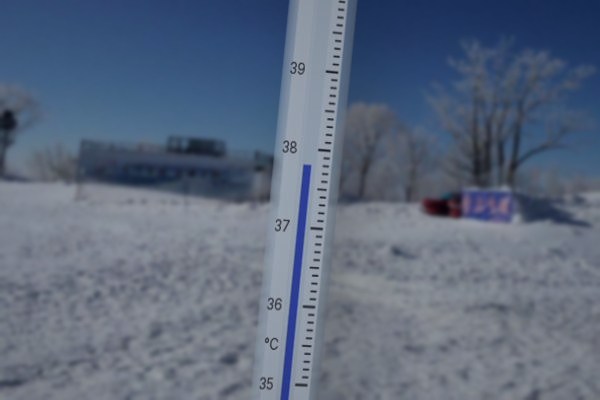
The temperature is 37.8 °C
